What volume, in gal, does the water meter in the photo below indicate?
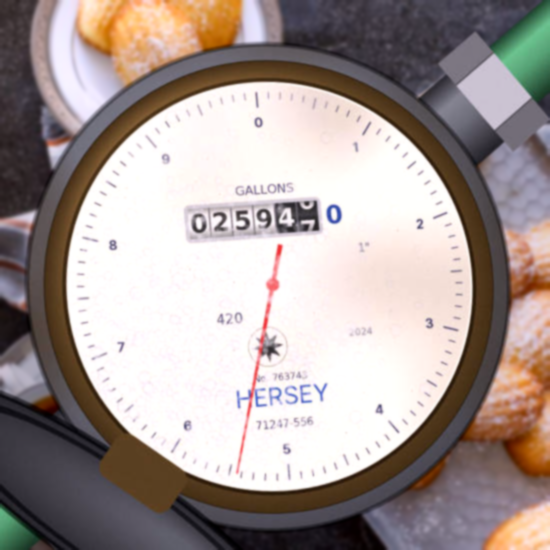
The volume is 259465.4 gal
